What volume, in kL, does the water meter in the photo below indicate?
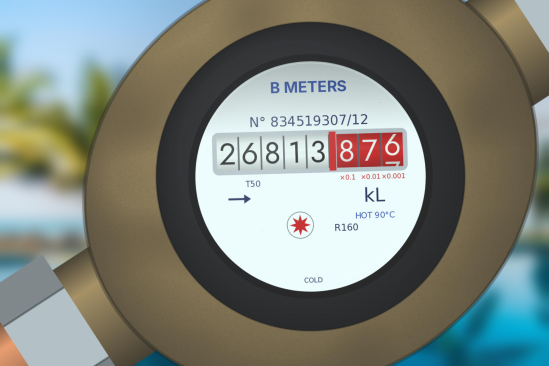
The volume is 26813.876 kL
